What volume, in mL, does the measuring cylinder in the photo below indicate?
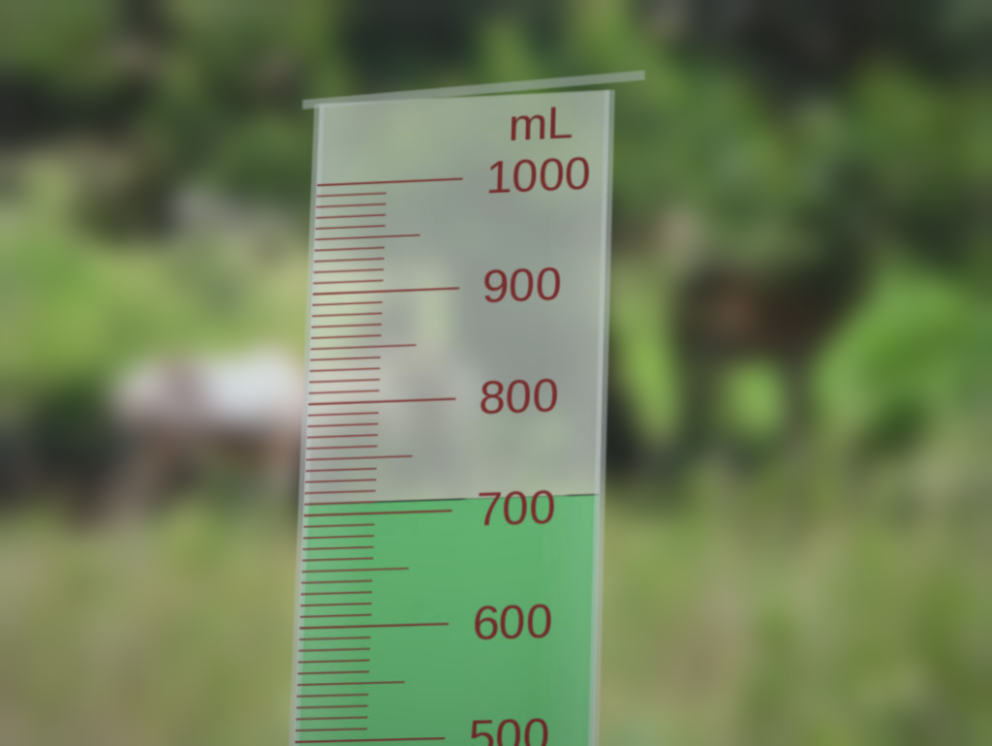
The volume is 710 mL
